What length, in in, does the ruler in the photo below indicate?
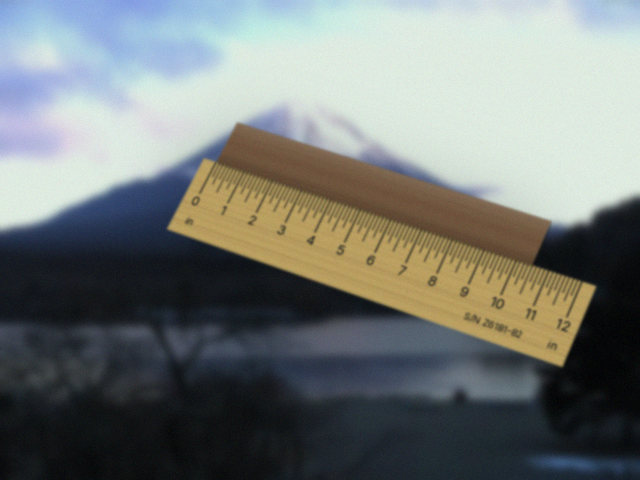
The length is 10.5 in
